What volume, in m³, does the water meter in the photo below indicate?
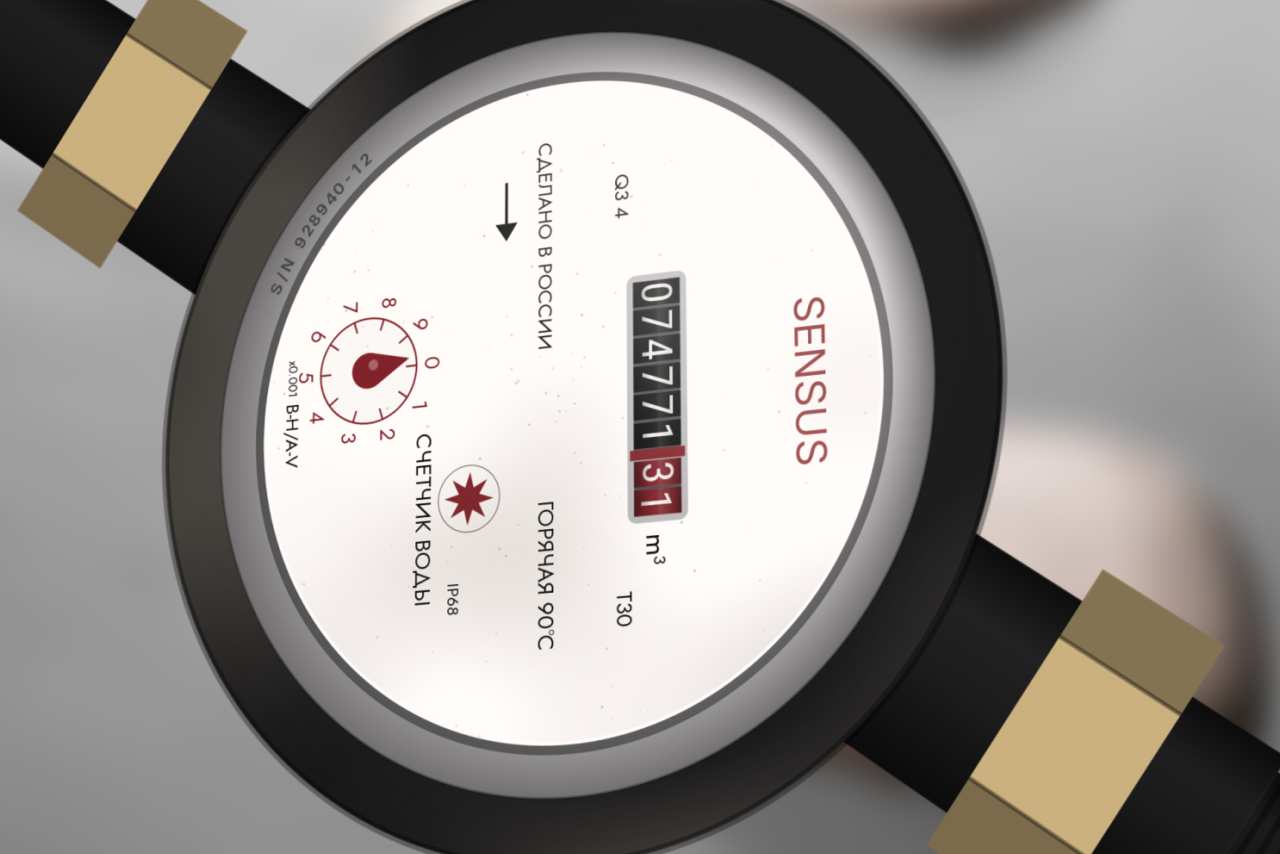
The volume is 74771.309 m³
